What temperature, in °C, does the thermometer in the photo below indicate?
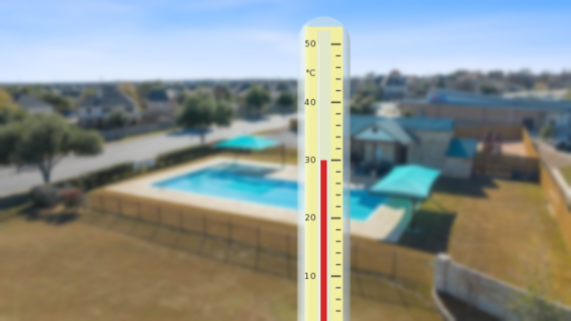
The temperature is 30 °C
